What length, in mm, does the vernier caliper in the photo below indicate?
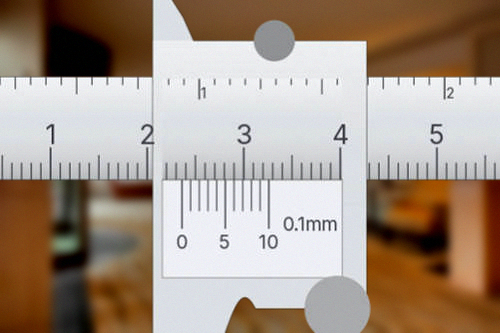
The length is 23.6 mm
